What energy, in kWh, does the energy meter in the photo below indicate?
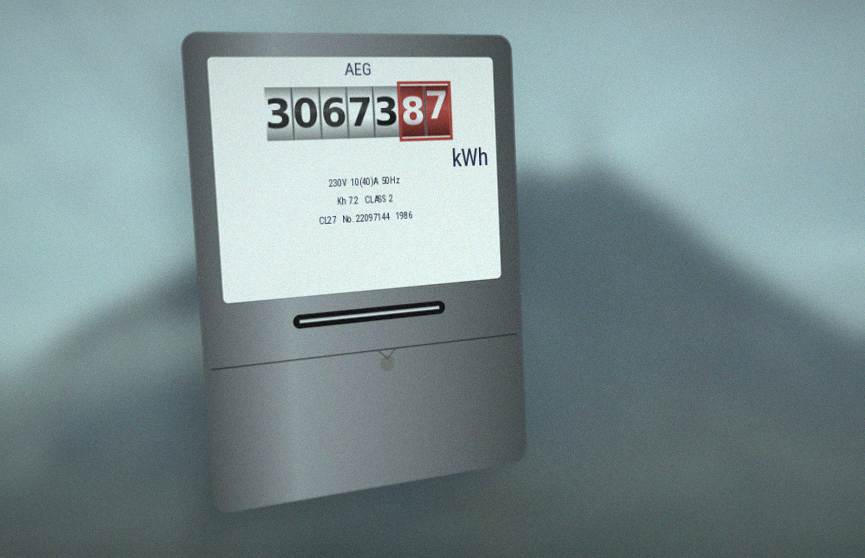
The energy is 30673.87 kWh
